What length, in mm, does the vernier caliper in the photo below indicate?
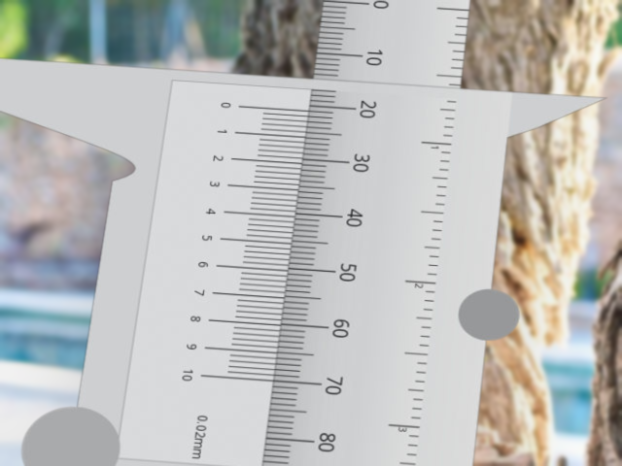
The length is 21.0 mm
